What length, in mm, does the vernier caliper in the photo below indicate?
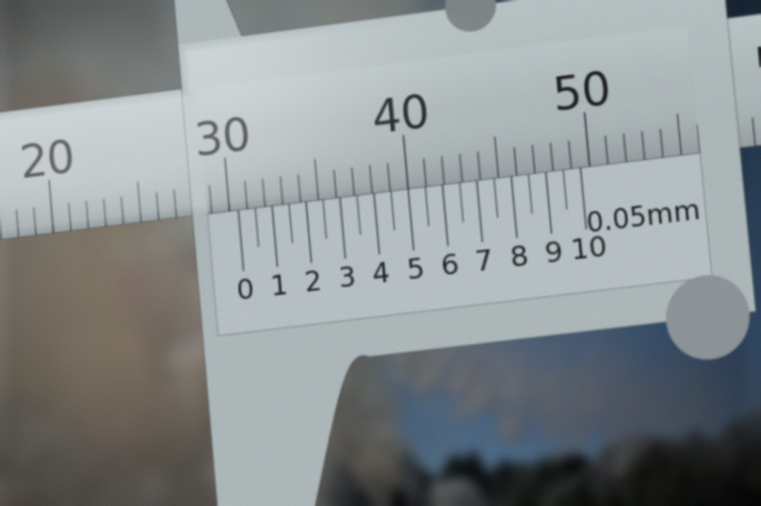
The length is 30.5 mm
